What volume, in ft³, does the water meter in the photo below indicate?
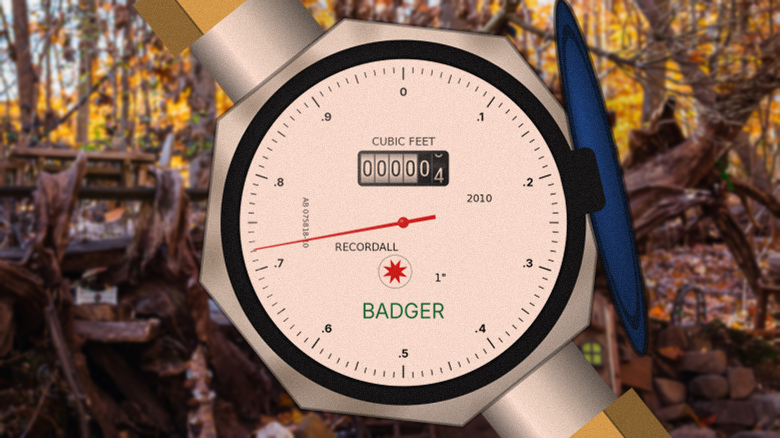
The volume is 3.72 ft³
